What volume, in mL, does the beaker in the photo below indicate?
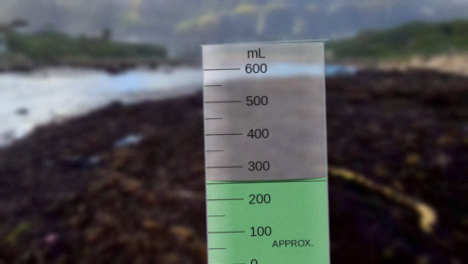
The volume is 250 mL
